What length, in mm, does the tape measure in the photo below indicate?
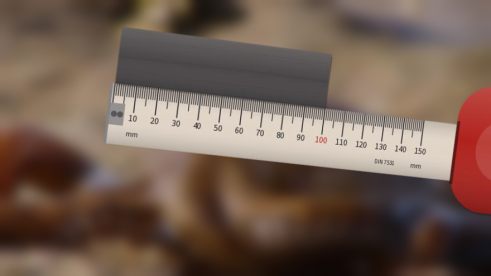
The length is 100 mm
